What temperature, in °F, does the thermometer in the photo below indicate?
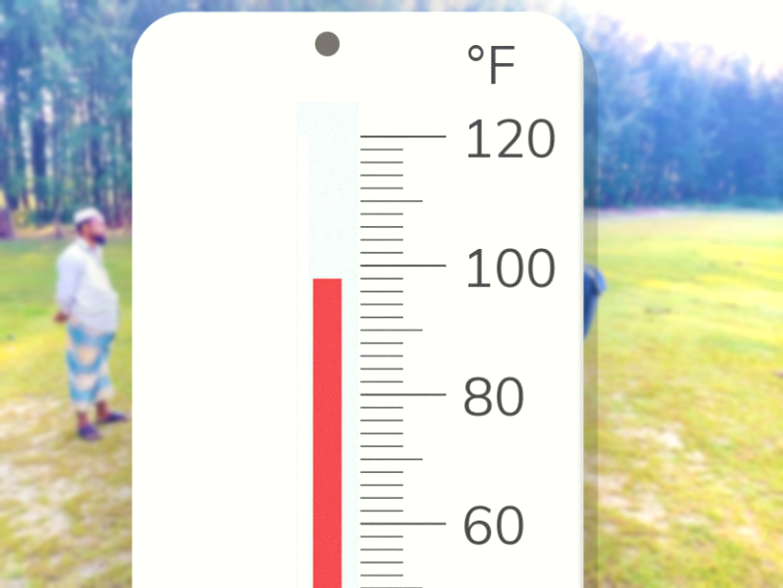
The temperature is 98 °F
